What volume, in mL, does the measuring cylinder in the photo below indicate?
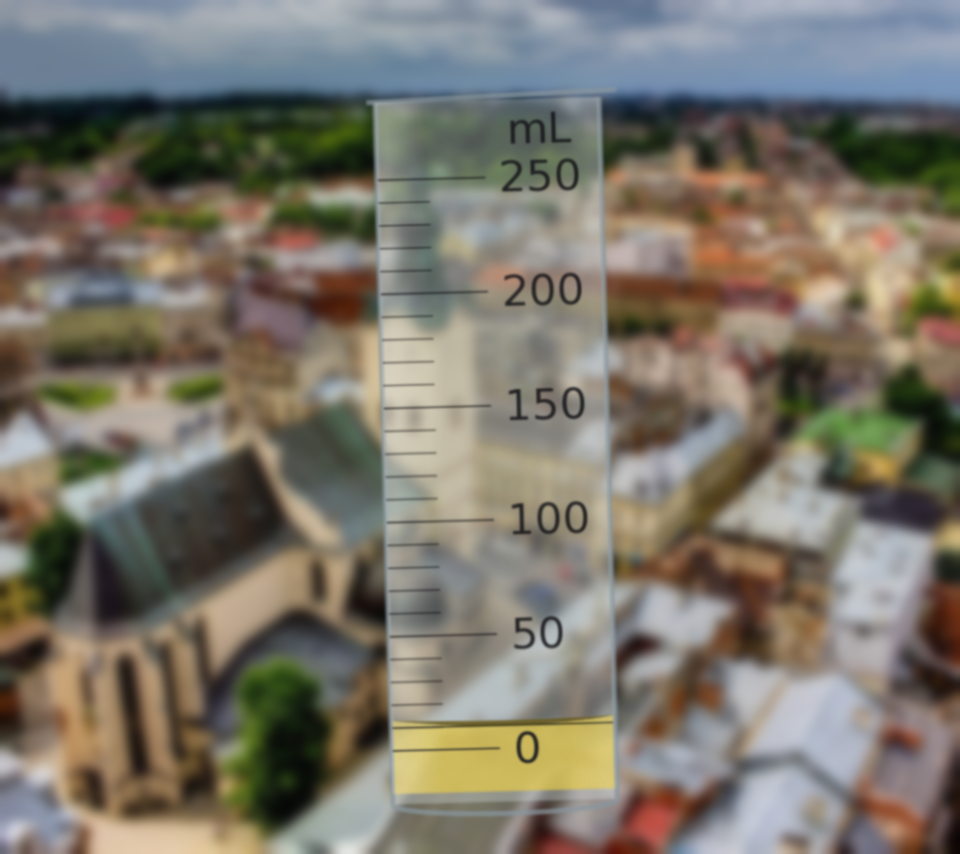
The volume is 10 mL
